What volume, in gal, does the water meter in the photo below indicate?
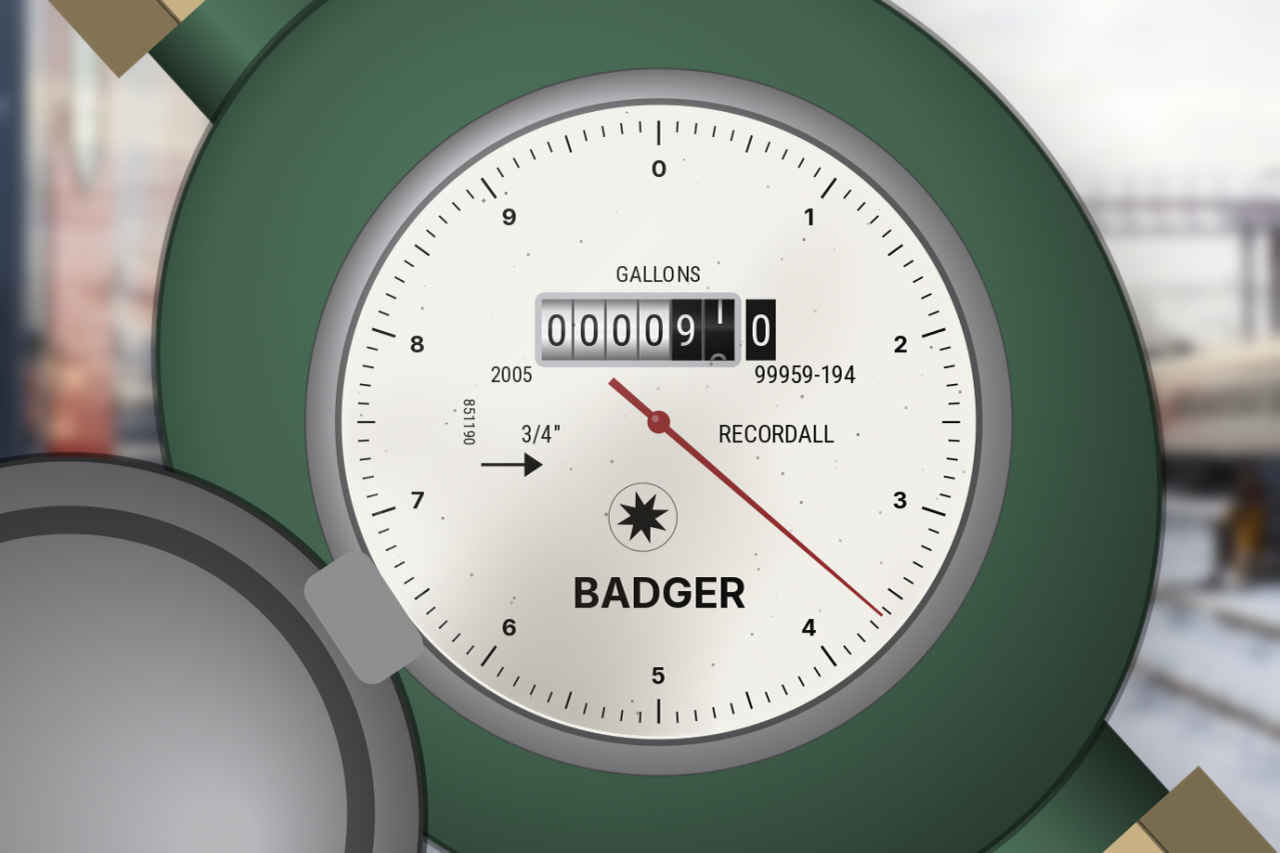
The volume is 913.6 gal
